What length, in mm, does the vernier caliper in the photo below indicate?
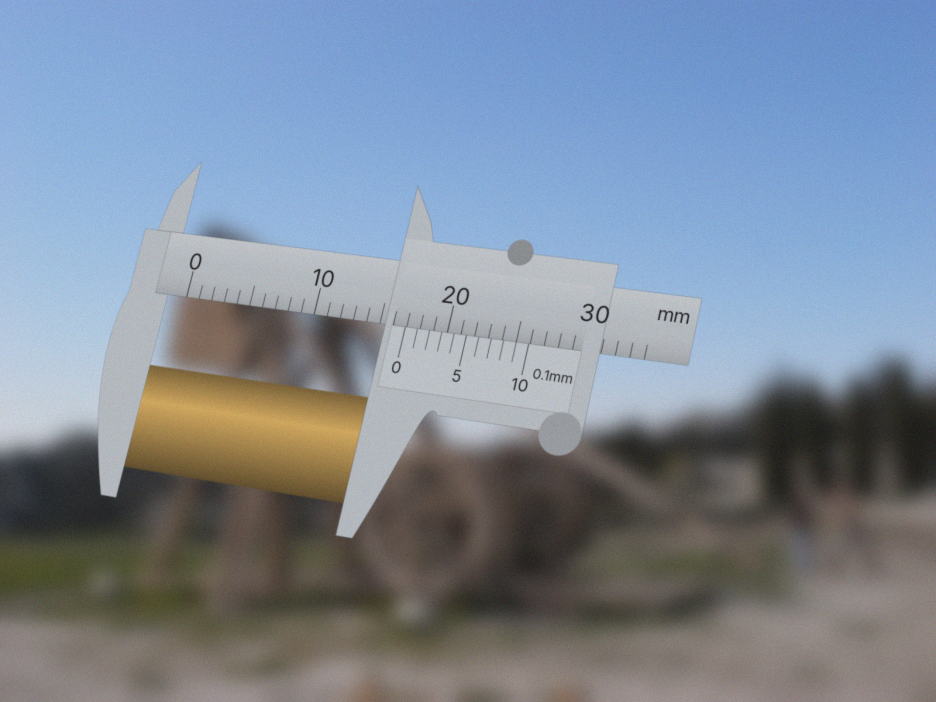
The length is 16.9 mm
